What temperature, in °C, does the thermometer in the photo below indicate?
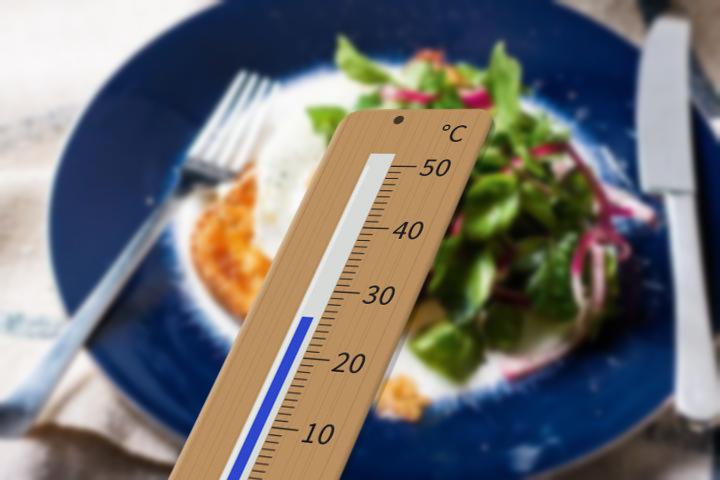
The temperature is 26 °C
